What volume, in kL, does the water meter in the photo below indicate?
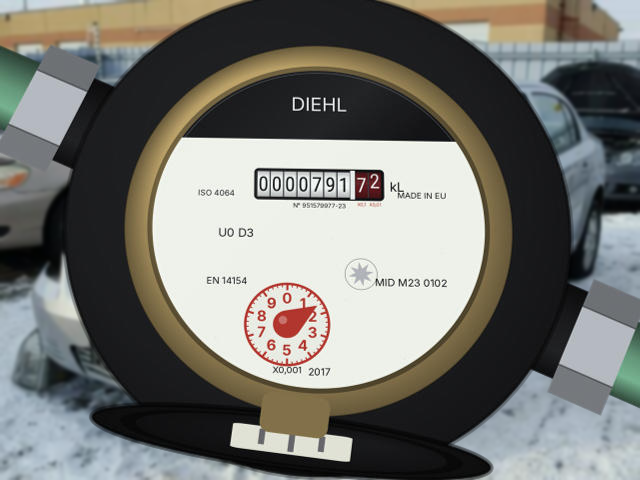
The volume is 791.721 kL
